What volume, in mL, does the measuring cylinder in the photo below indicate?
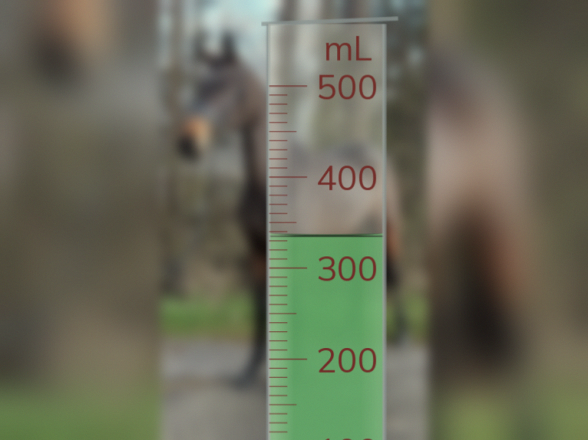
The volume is 335 mL
